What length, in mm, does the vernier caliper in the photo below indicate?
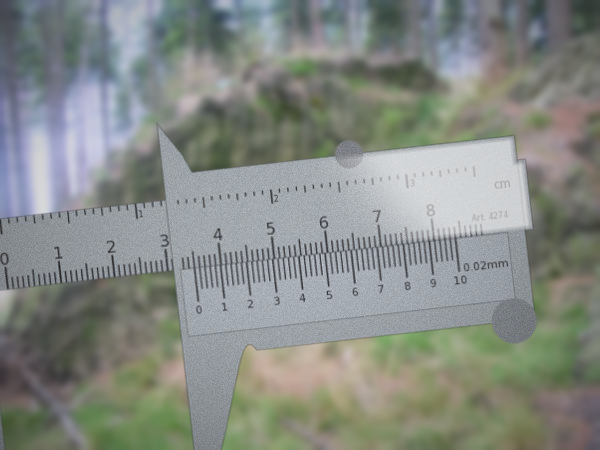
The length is 35.0 mm
